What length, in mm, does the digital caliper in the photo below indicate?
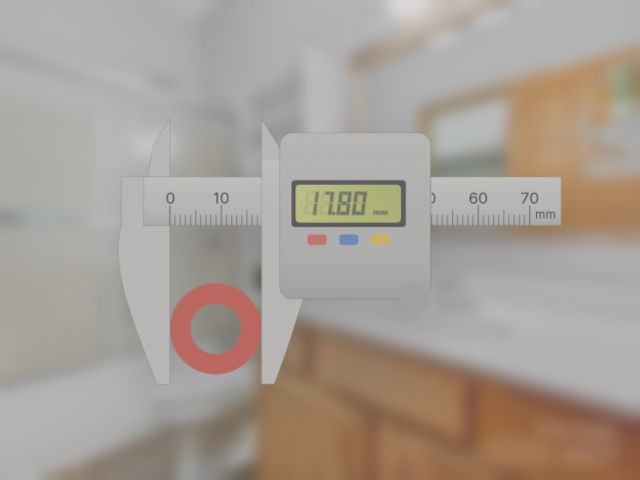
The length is 17.80 mm
